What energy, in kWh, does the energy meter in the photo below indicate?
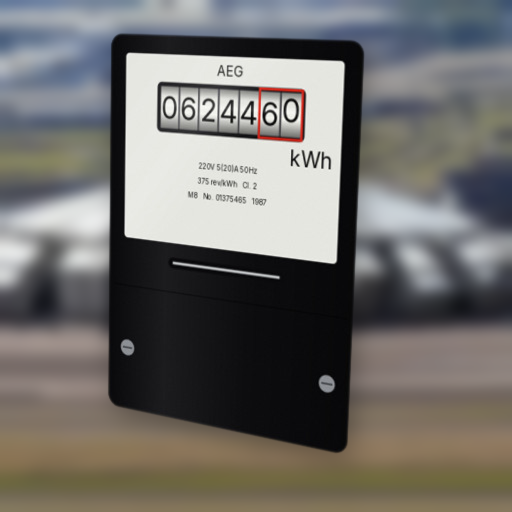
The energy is 6244.60 kWh
